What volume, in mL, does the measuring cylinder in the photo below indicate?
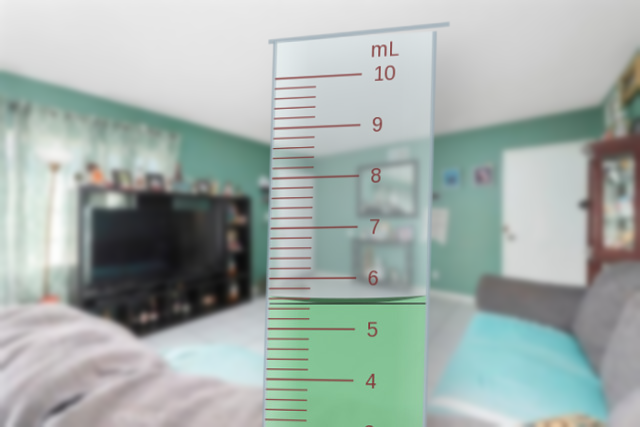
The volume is 5.5 mL
